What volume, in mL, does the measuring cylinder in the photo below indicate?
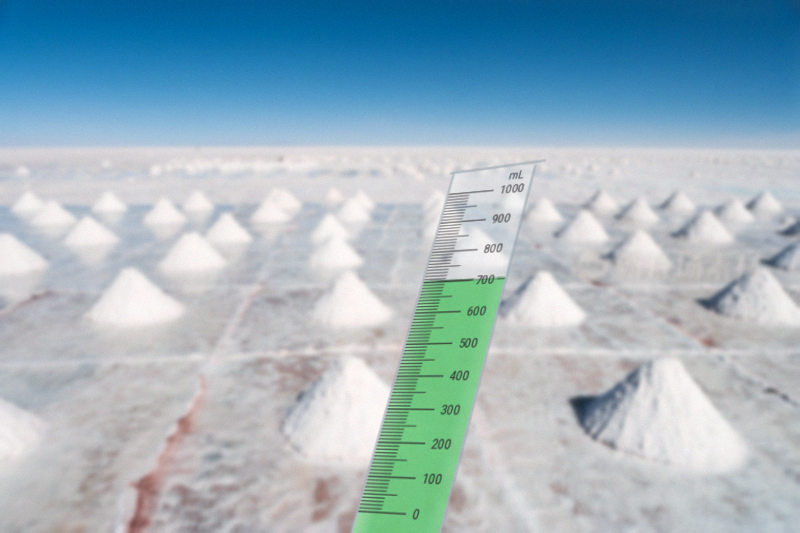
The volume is 700 mL
